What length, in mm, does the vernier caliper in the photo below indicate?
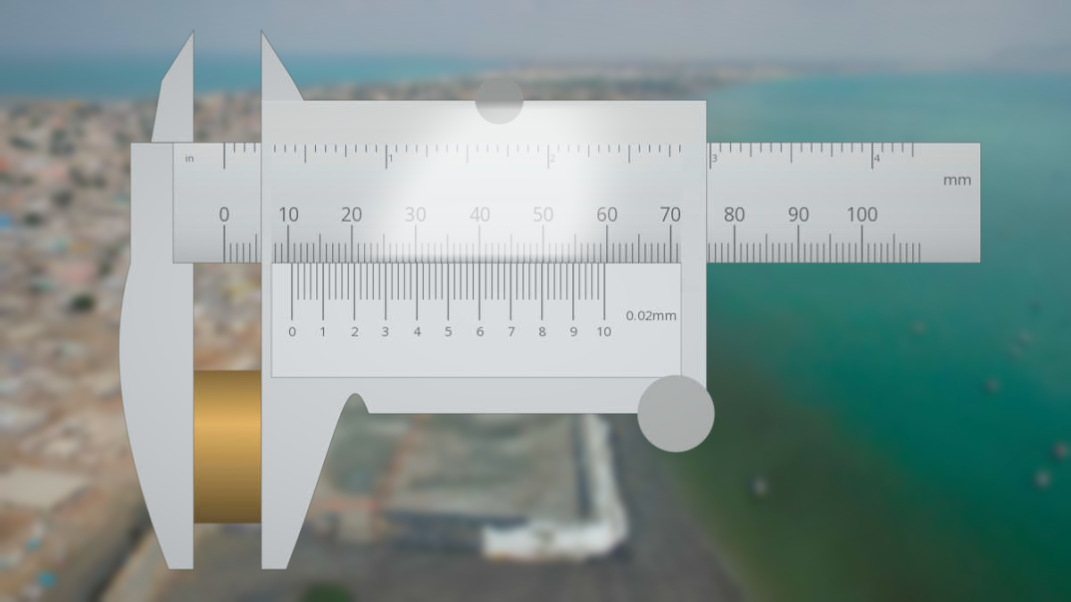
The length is 10.6 mm
